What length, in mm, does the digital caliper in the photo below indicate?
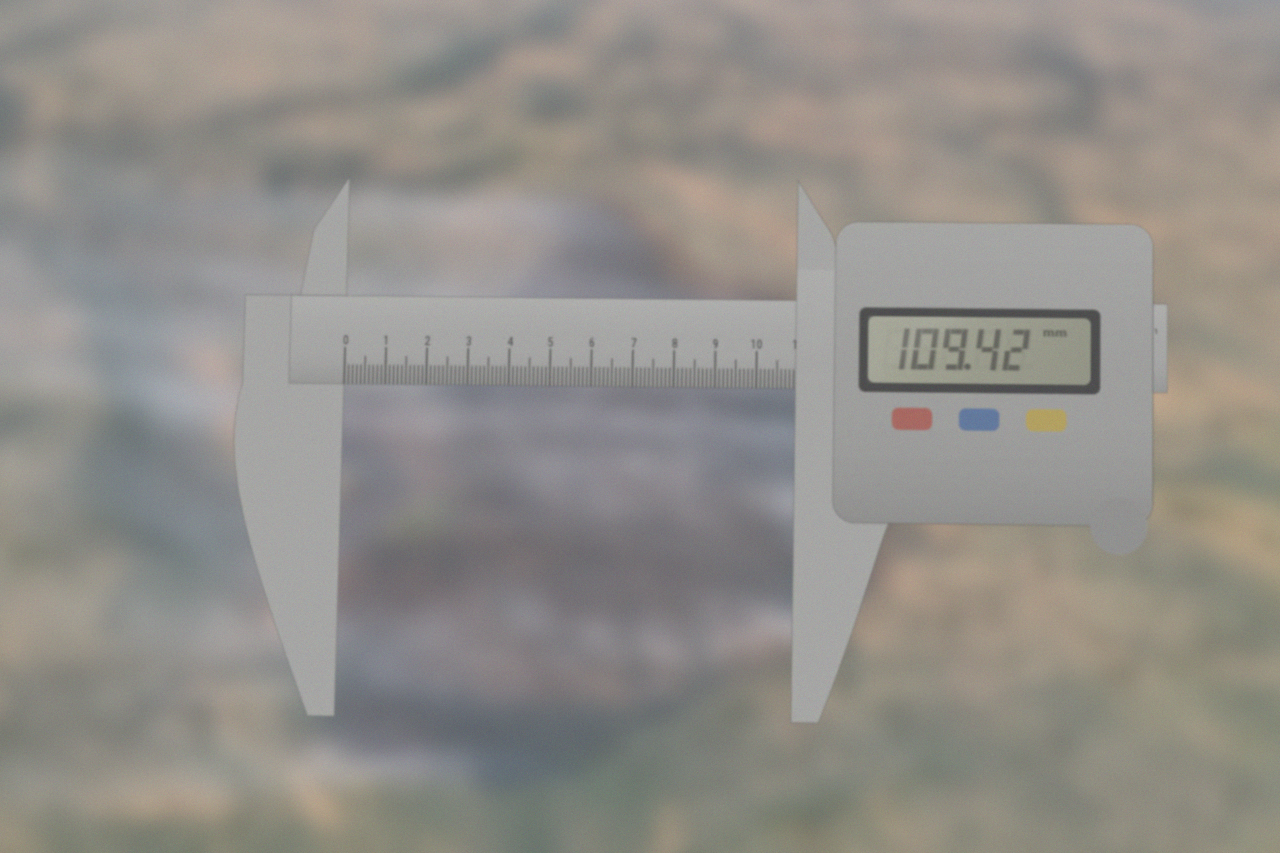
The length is 109.42 mm
